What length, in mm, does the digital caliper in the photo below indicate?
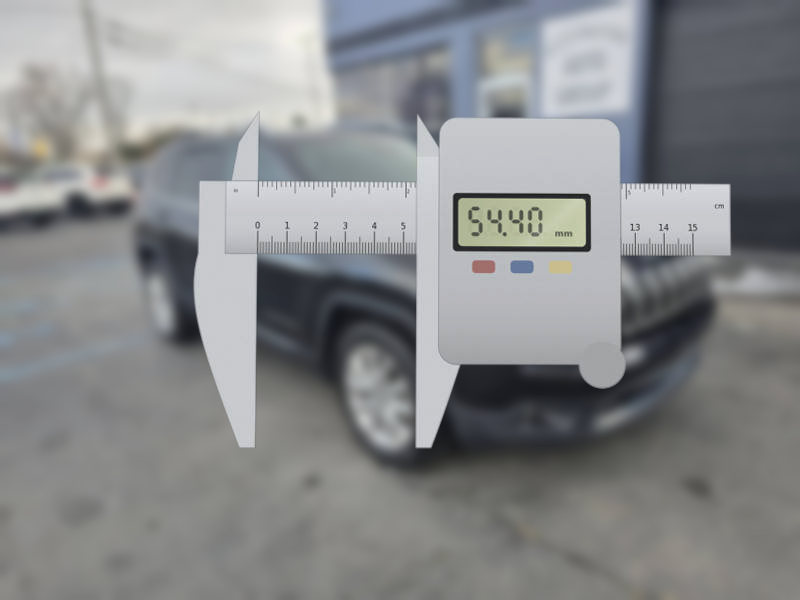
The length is 54.40 mm
